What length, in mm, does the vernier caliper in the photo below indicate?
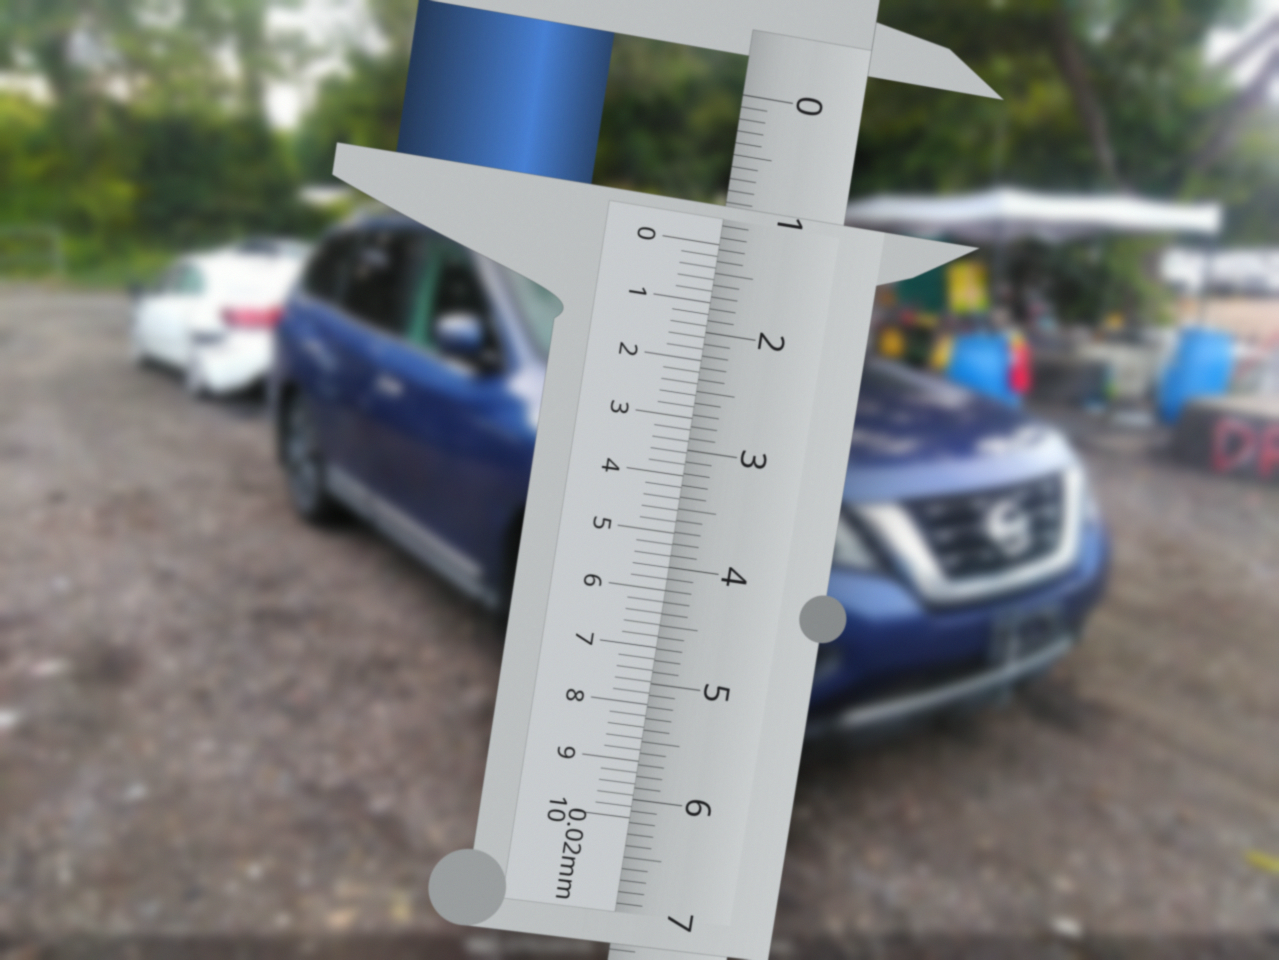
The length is 12.6 mm
